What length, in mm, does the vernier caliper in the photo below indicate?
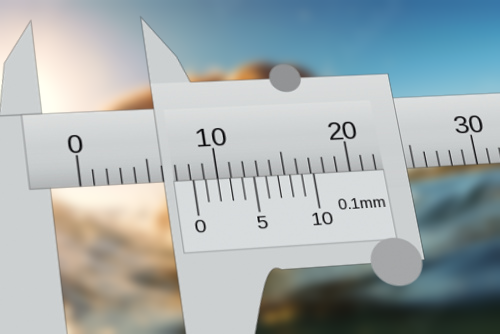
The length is 8.2 mm
